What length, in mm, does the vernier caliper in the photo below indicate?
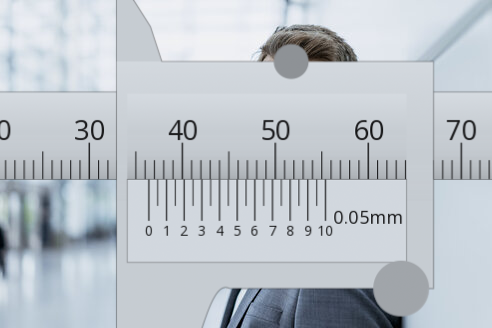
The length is 36.4 mm
